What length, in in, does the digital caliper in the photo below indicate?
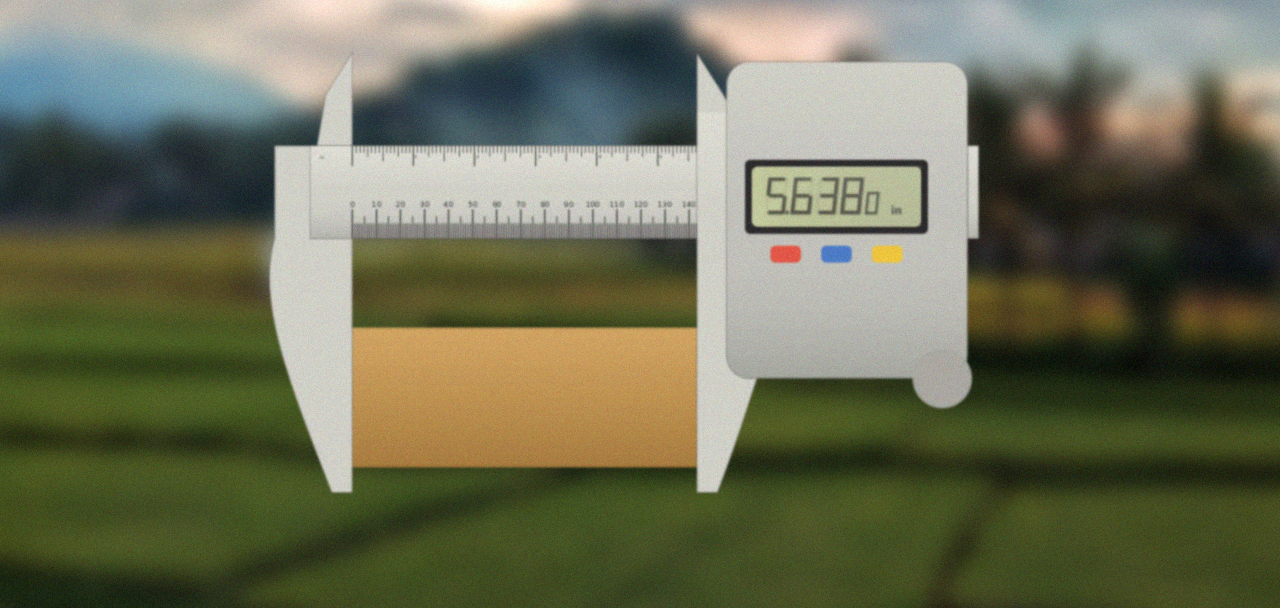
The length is 5.6380 in
